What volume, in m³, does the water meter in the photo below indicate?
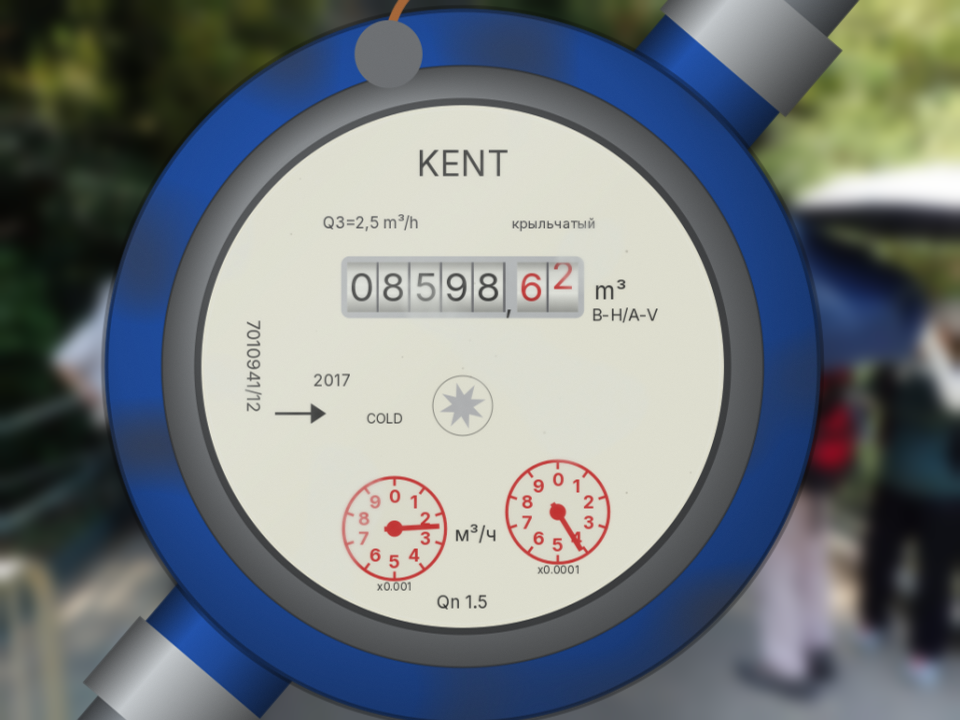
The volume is 8598.6224 m³
